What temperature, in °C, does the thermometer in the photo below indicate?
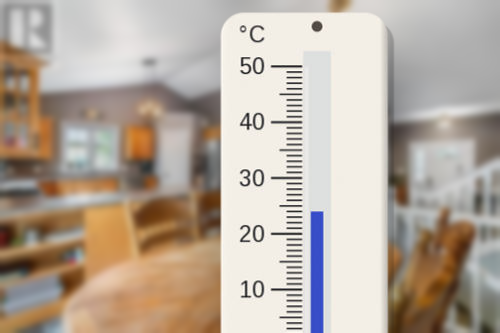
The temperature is 24 °C
